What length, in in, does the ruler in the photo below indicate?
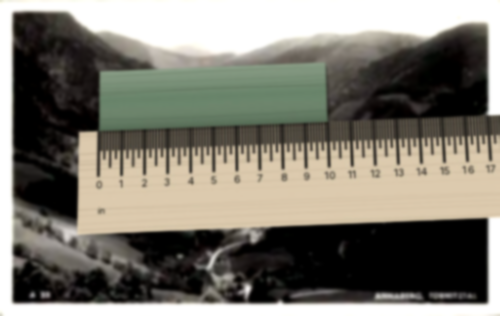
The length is 10 in
